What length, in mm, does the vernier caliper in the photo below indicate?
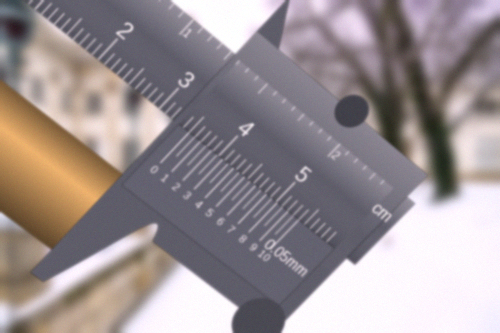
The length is 35.0 mm
